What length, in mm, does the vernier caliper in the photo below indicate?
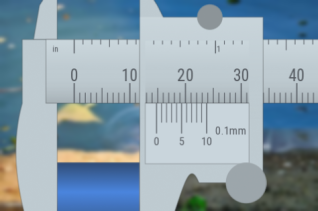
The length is 14.8 mm
